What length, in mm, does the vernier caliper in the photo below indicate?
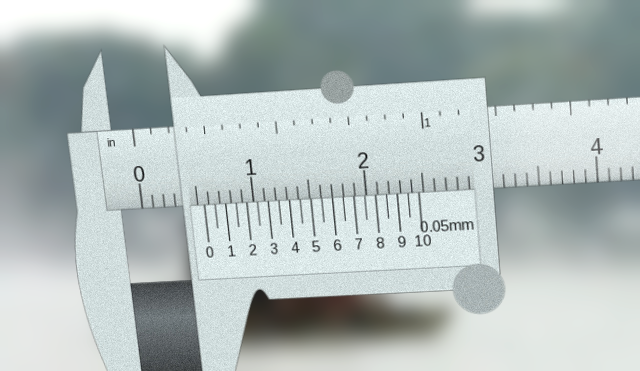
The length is 5.6 mm
